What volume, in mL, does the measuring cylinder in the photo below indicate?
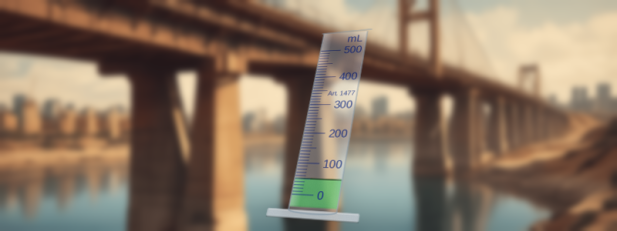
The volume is 50 mL
